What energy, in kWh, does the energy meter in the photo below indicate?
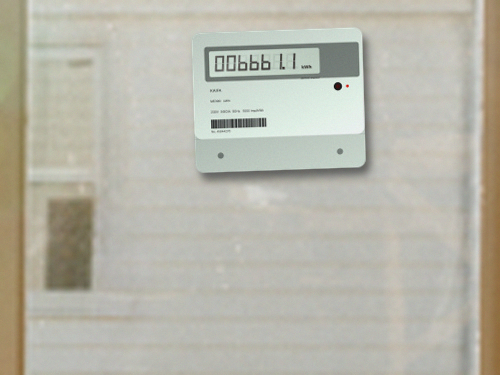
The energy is 6661.1 kWh
